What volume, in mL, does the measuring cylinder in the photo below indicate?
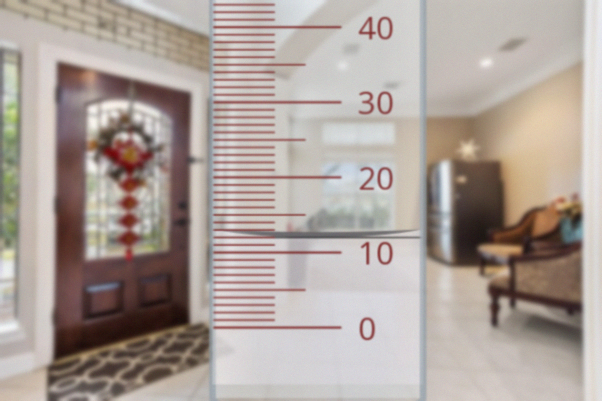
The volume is 12 mL
